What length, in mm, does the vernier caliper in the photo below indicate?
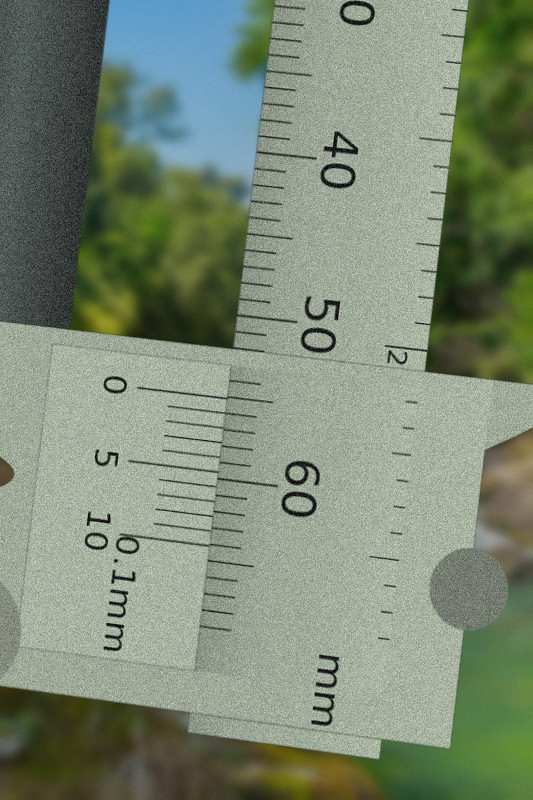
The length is 55.1 mm
